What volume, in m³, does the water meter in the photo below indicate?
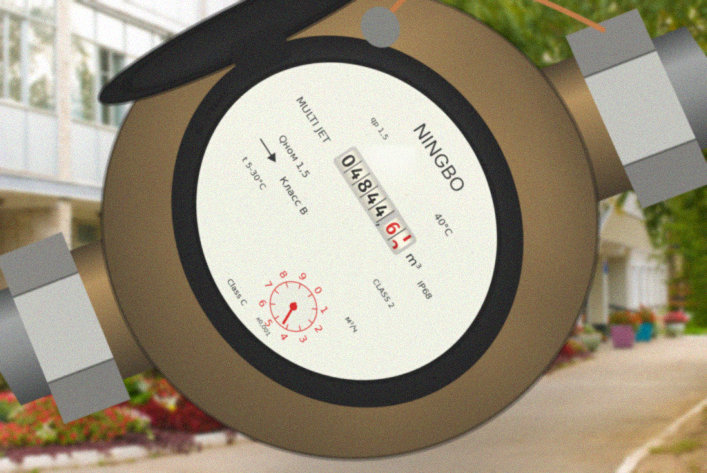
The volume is 4844.614 m³
